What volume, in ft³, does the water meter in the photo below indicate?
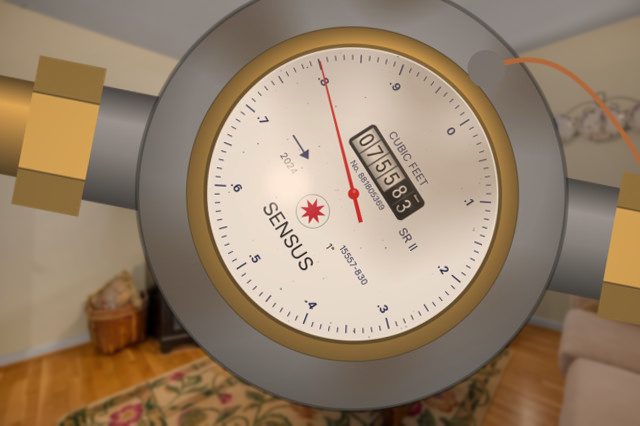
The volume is 75582.80 ft³
